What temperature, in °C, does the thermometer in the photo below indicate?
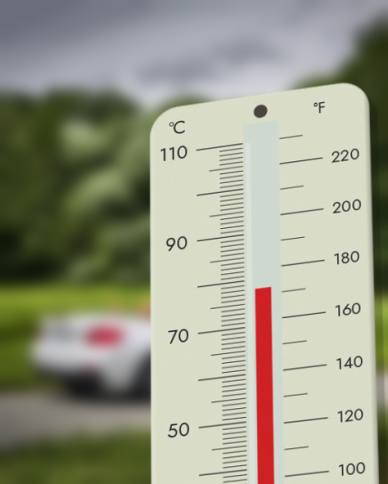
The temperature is 78 °C
